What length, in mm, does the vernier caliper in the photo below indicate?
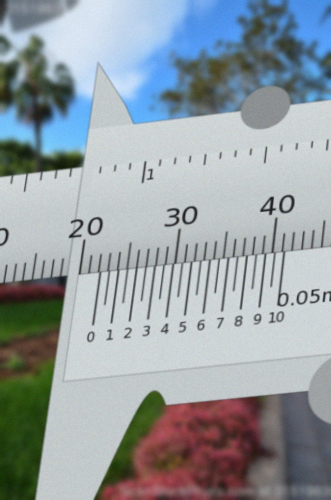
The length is 22.2 mm
